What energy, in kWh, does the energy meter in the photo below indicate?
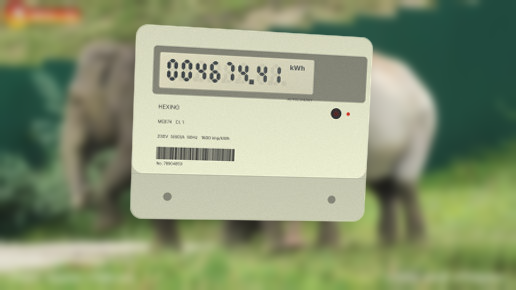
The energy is 4674.41 kWh
